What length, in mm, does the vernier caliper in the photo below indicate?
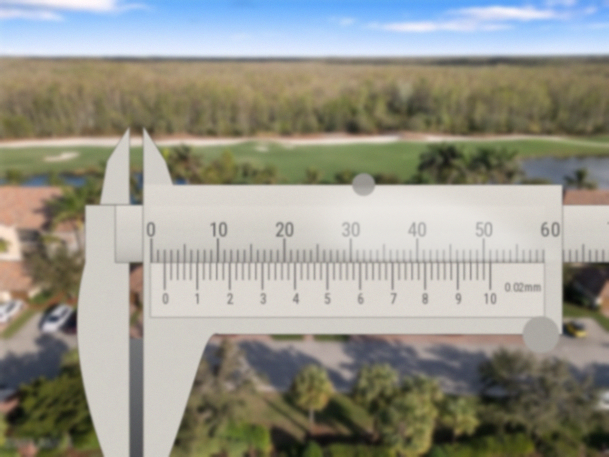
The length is 2.0 mm
